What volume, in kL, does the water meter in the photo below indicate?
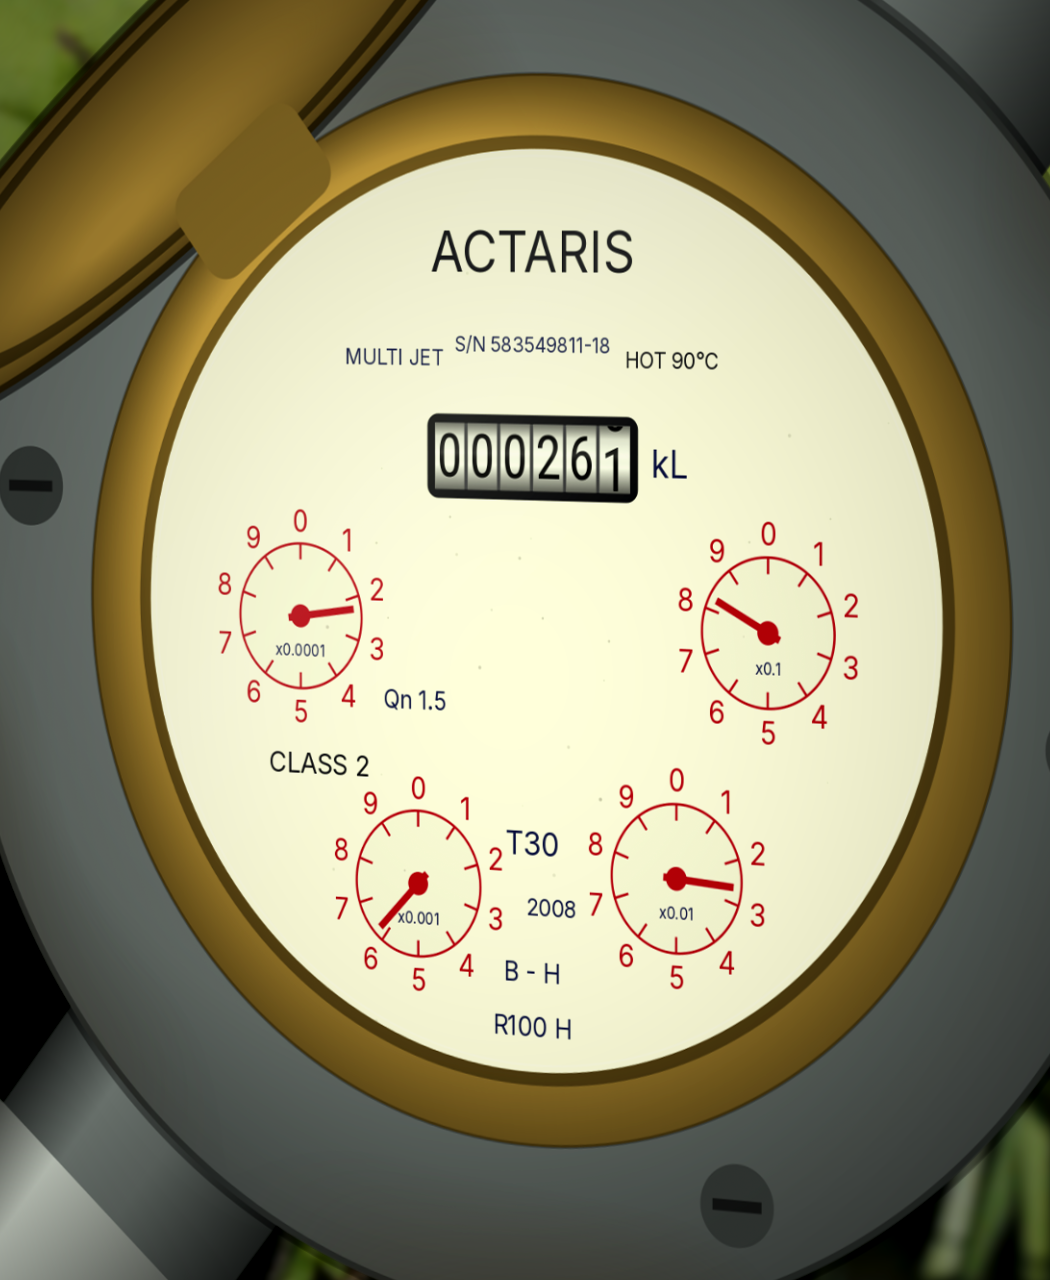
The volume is 260.8262 kL
